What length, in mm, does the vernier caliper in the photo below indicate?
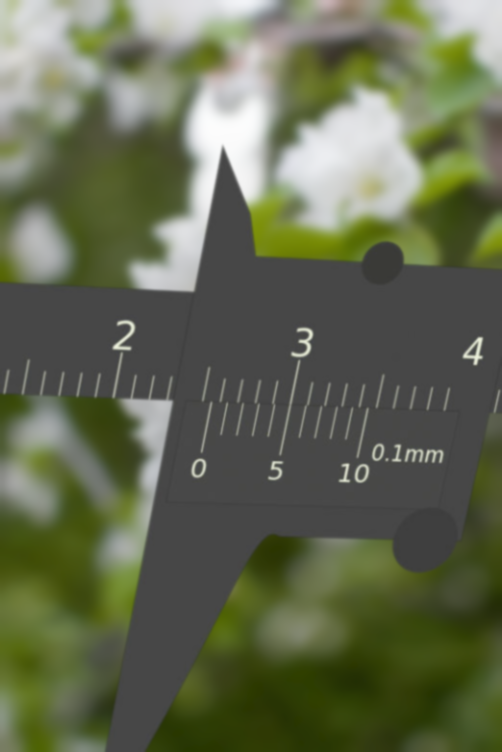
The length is 25.5 mm
